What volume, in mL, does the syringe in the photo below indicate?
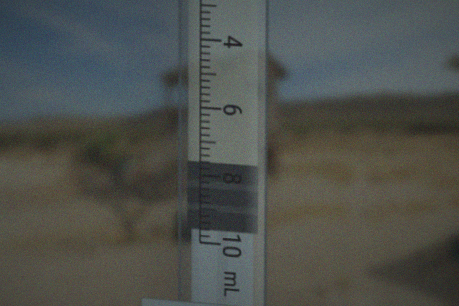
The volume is 7.6 mL
